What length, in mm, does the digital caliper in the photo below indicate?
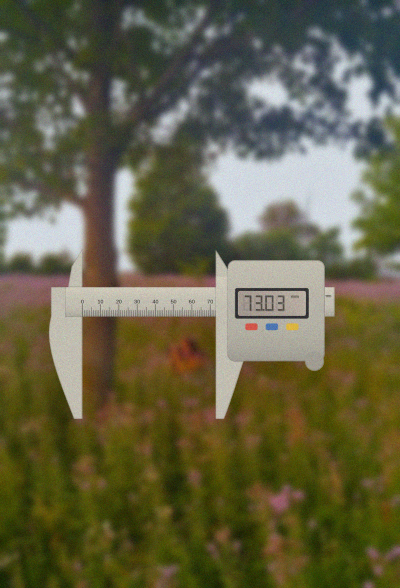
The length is 73.03 mm
